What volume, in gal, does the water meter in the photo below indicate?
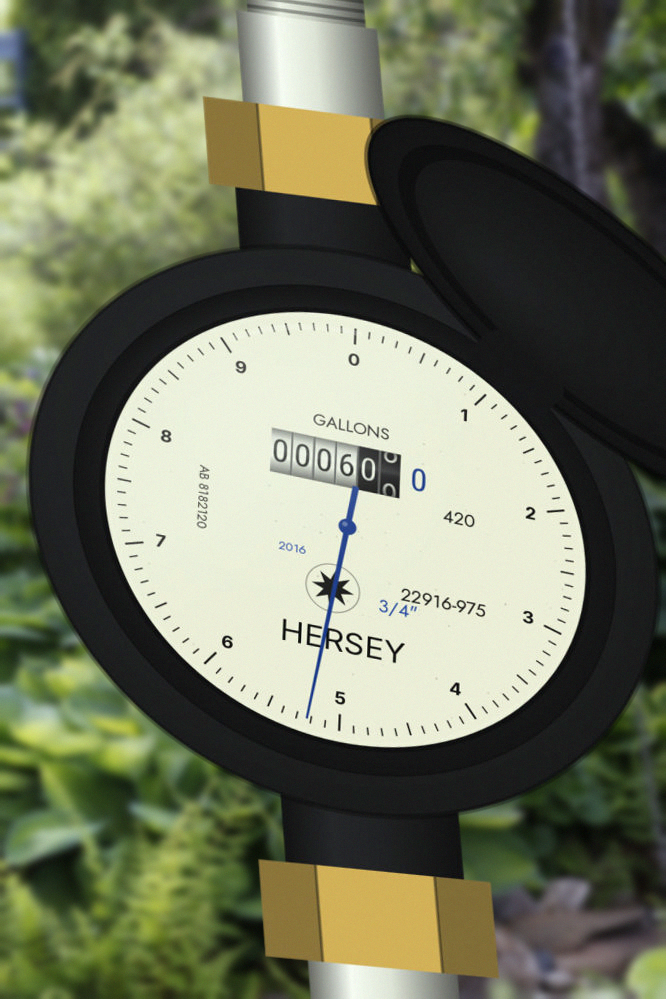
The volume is 6085.2 gal
